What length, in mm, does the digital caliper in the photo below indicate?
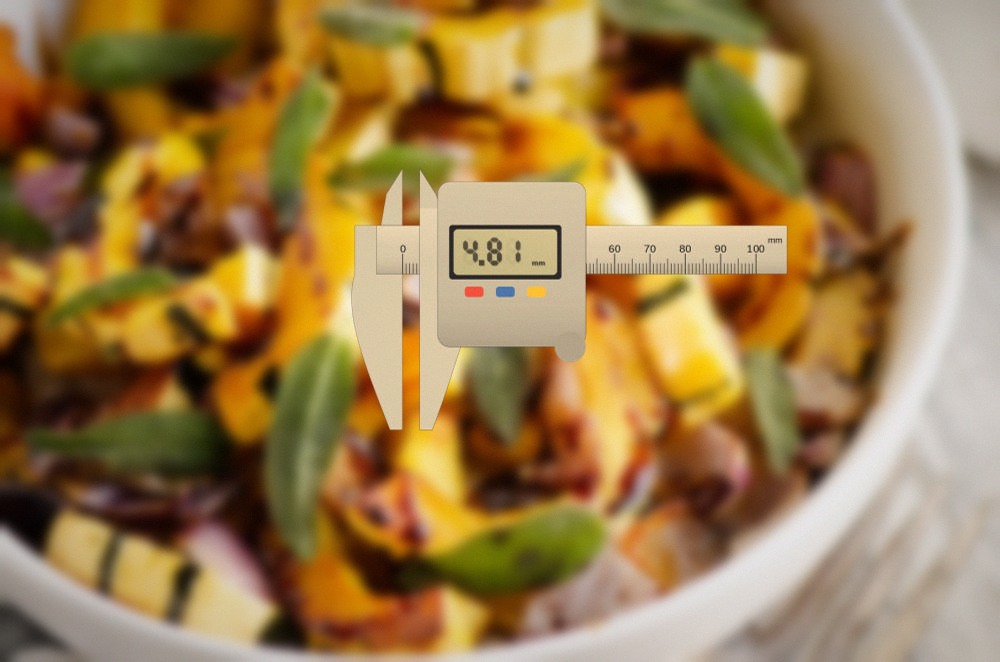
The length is 4.81 mm
